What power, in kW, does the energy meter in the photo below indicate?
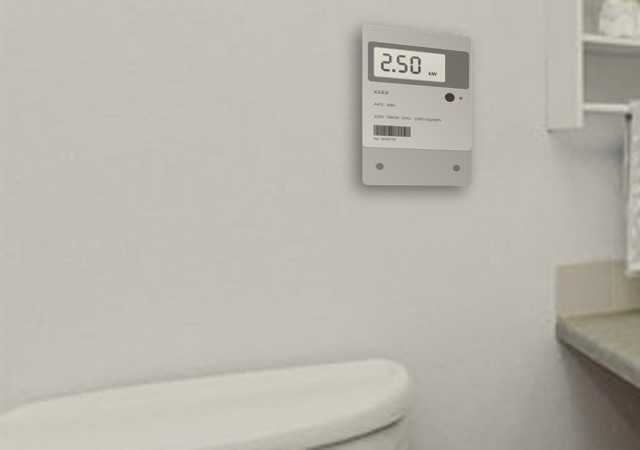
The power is 2.50 kW
